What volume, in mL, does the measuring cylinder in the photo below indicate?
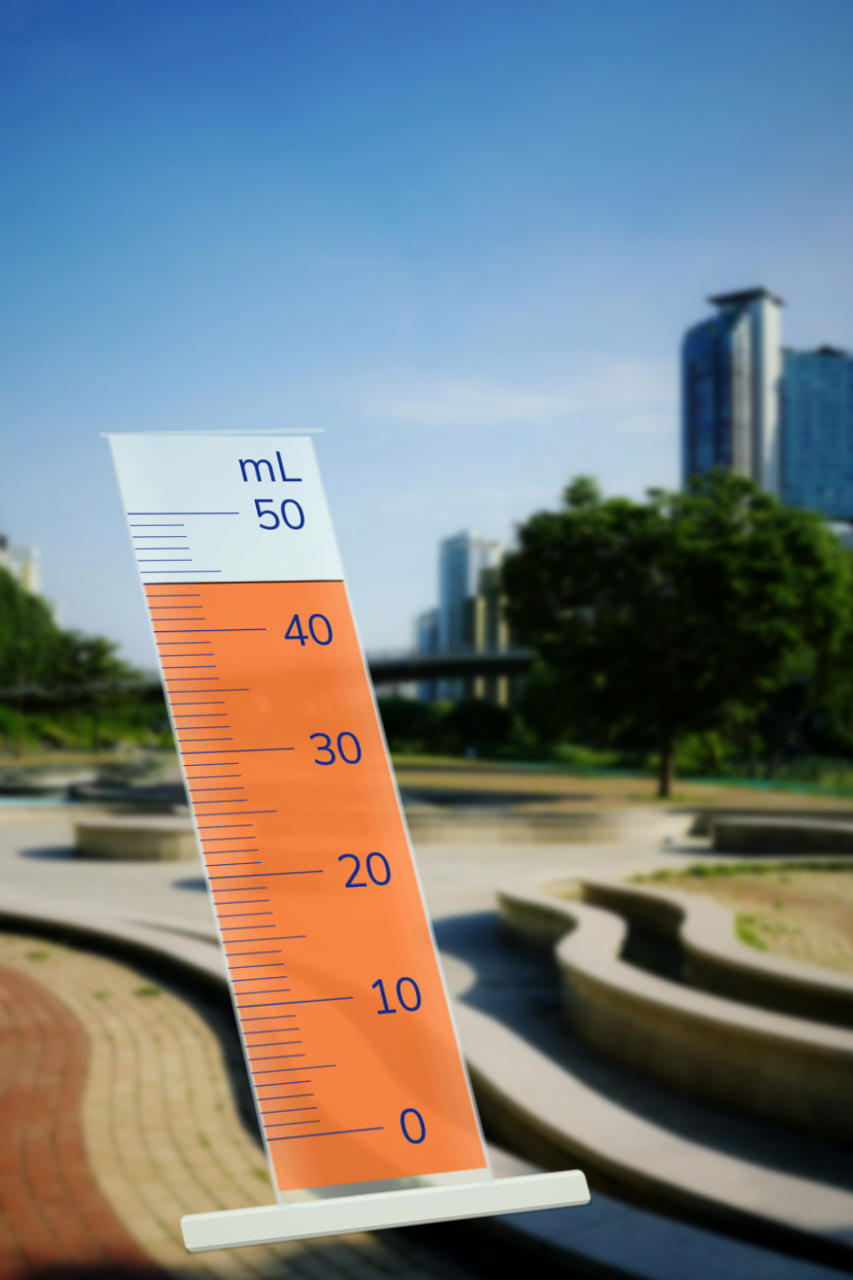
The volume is 44 mL
